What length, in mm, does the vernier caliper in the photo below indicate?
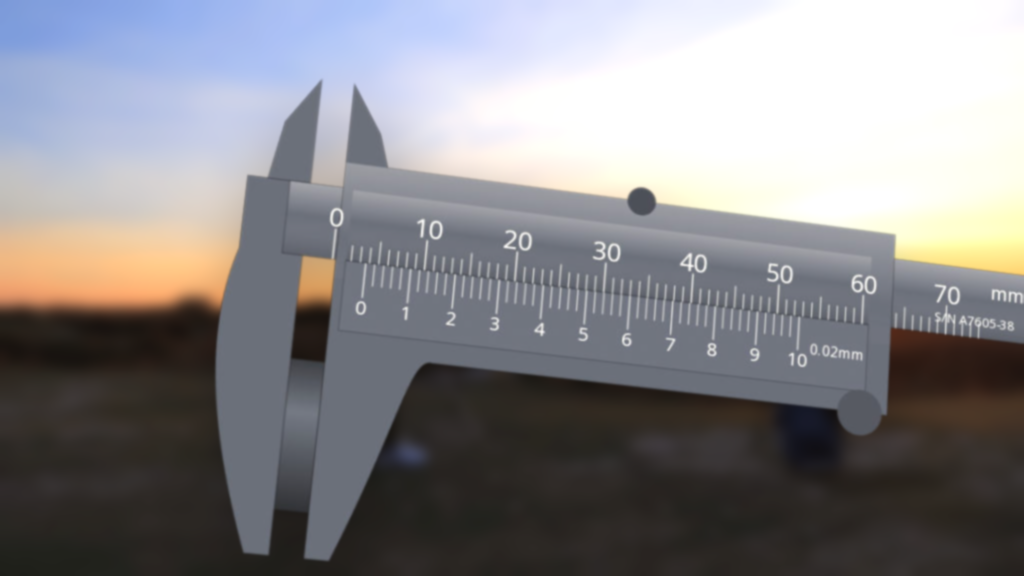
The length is 3.6 mm
